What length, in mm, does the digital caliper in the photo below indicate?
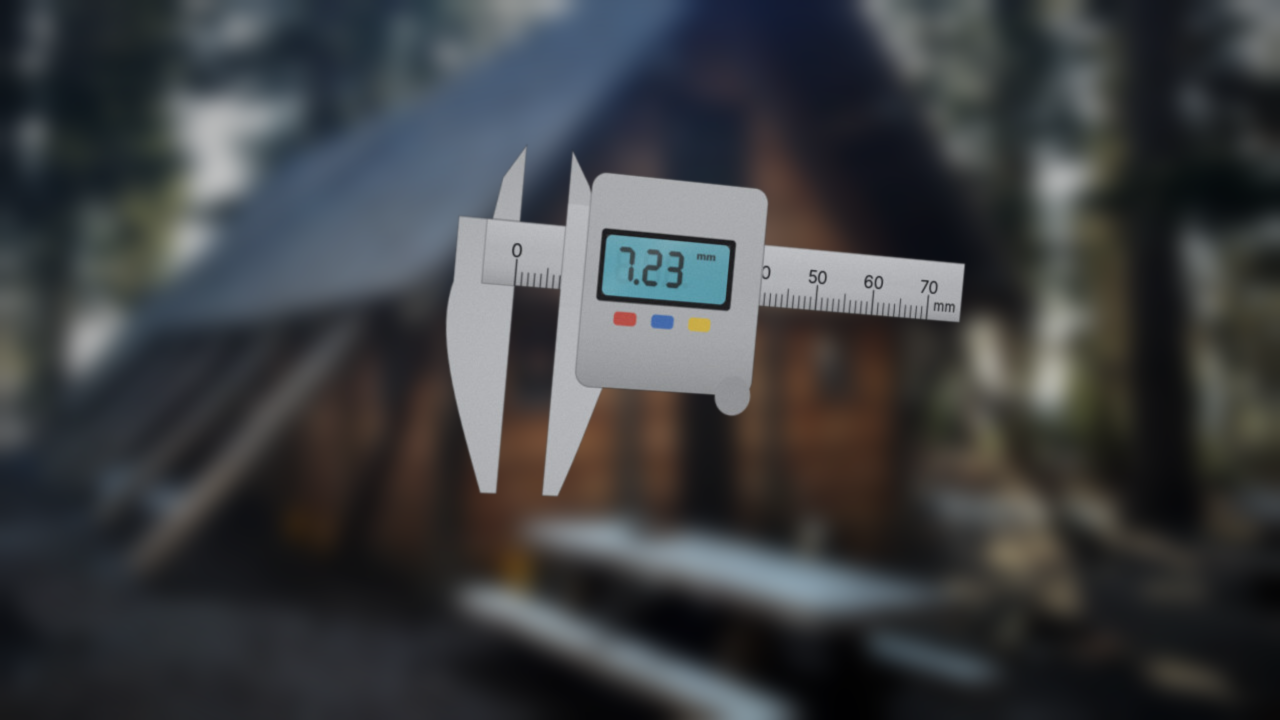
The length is 7.23 mm
